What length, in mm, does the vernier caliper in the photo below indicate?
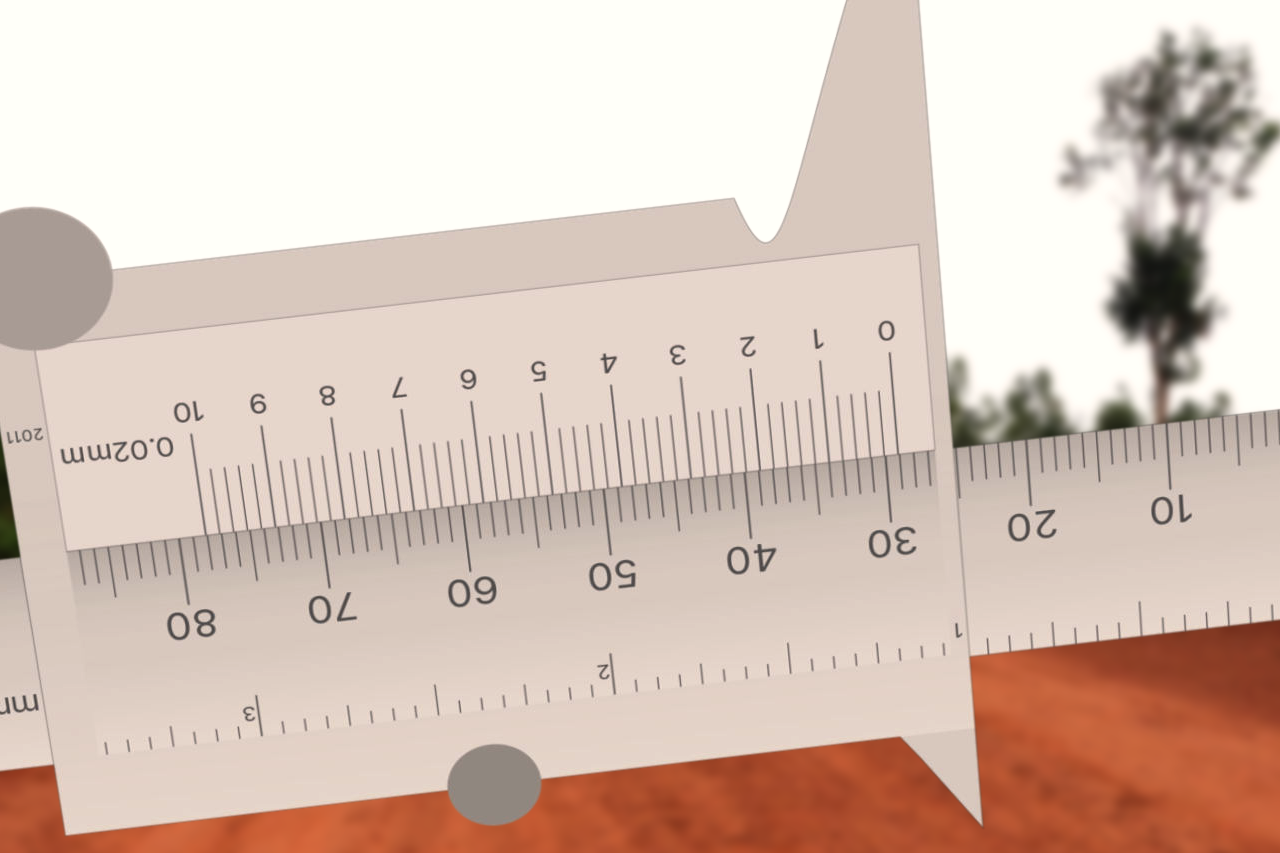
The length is 29.1 mm
